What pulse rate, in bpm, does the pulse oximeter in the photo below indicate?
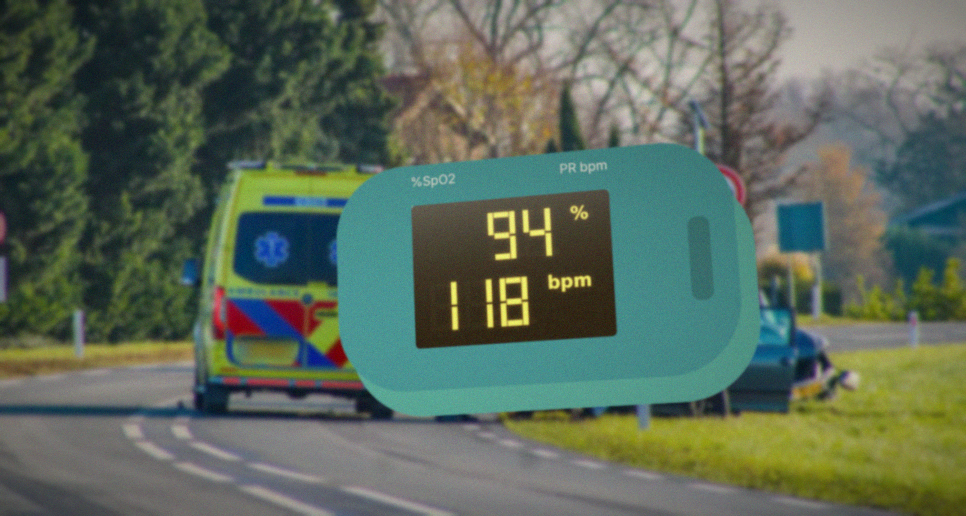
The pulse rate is 118 bpm
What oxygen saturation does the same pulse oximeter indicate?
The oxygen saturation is 94 %
